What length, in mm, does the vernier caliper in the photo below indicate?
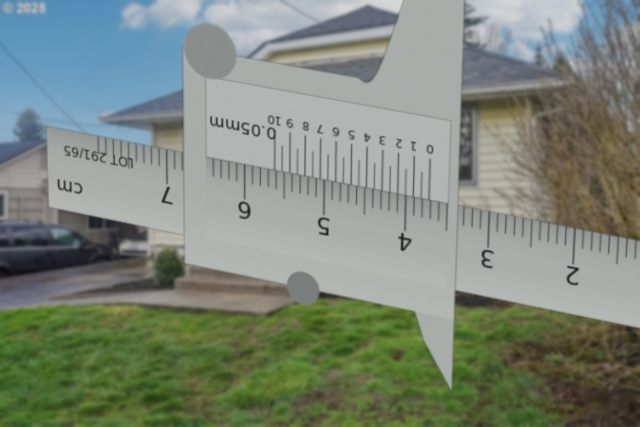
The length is 37.2 mm
